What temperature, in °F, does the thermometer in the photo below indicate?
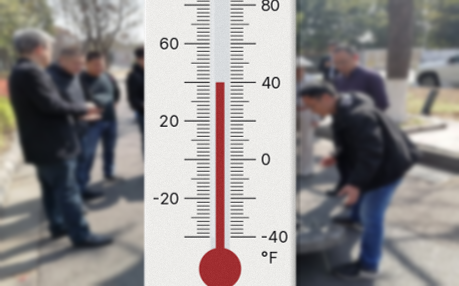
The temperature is 40 °F
